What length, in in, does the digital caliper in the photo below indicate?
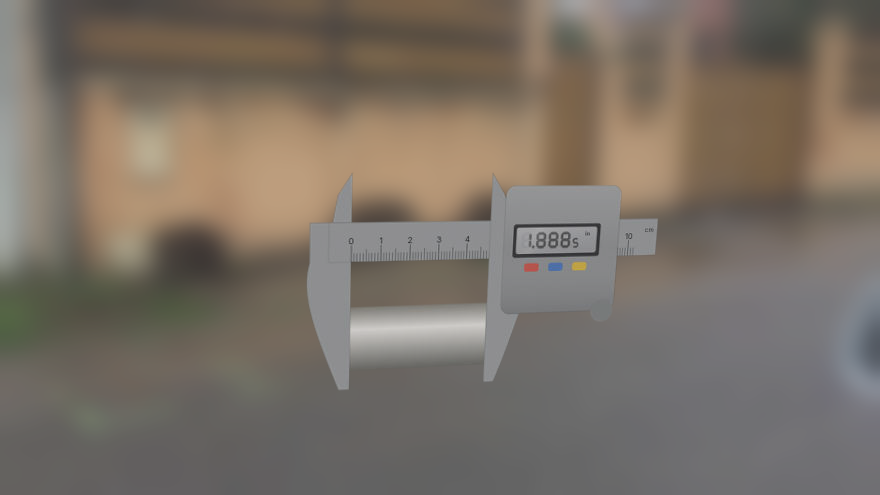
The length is 1.8885 in
